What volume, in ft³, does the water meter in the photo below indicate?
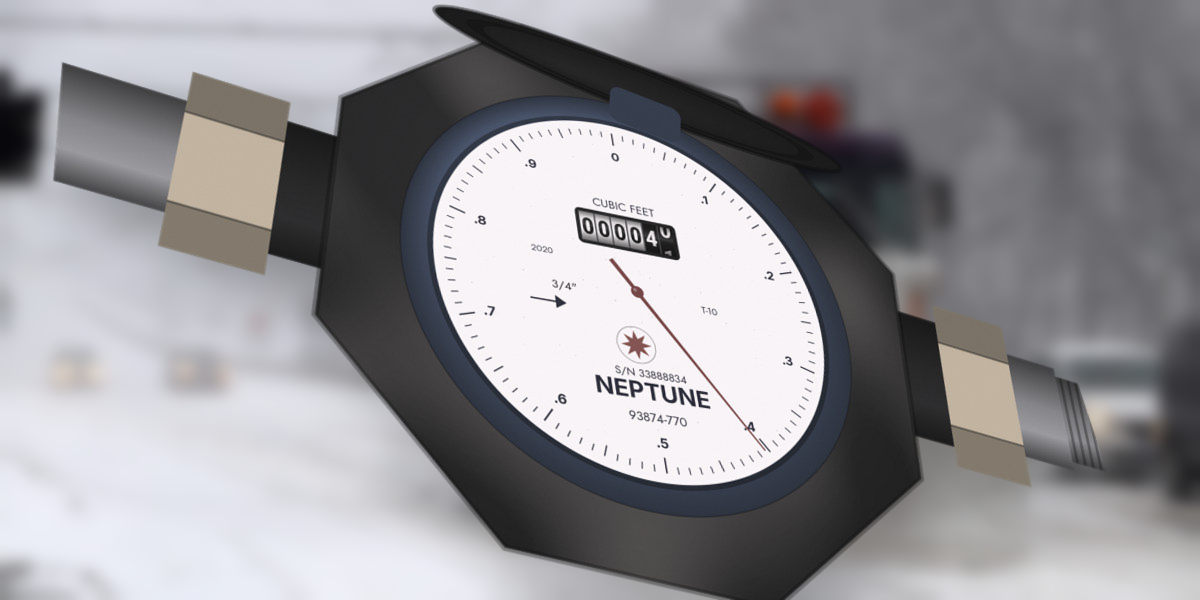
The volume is 40.40 ft³
